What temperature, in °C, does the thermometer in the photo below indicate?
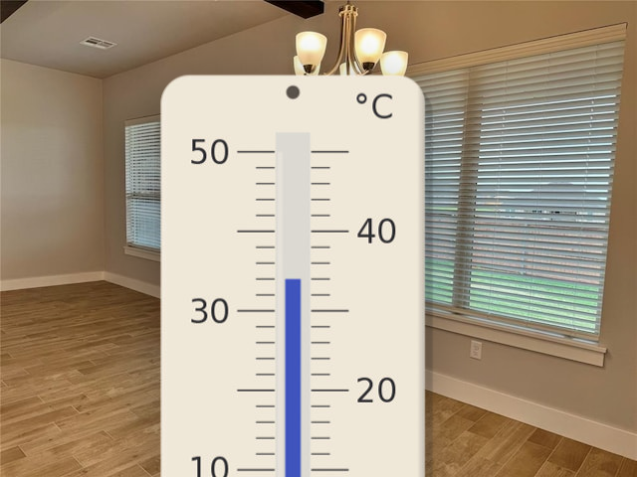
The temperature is 34 °C
